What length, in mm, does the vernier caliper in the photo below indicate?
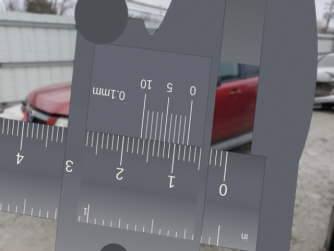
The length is 7.6 mm
